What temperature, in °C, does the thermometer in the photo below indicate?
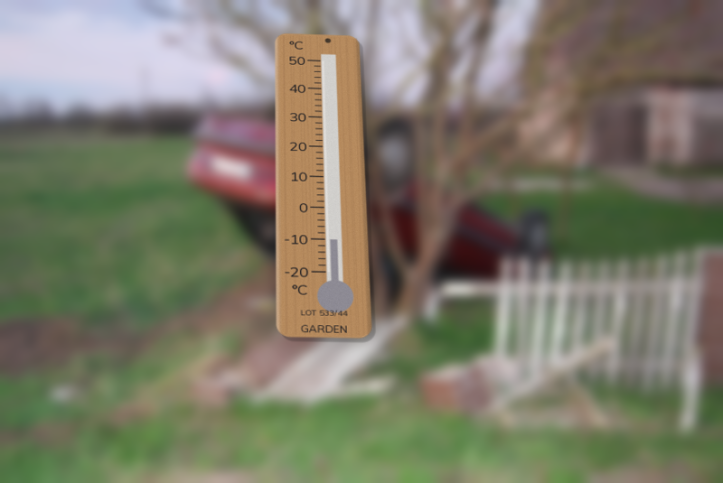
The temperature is -10 °C
